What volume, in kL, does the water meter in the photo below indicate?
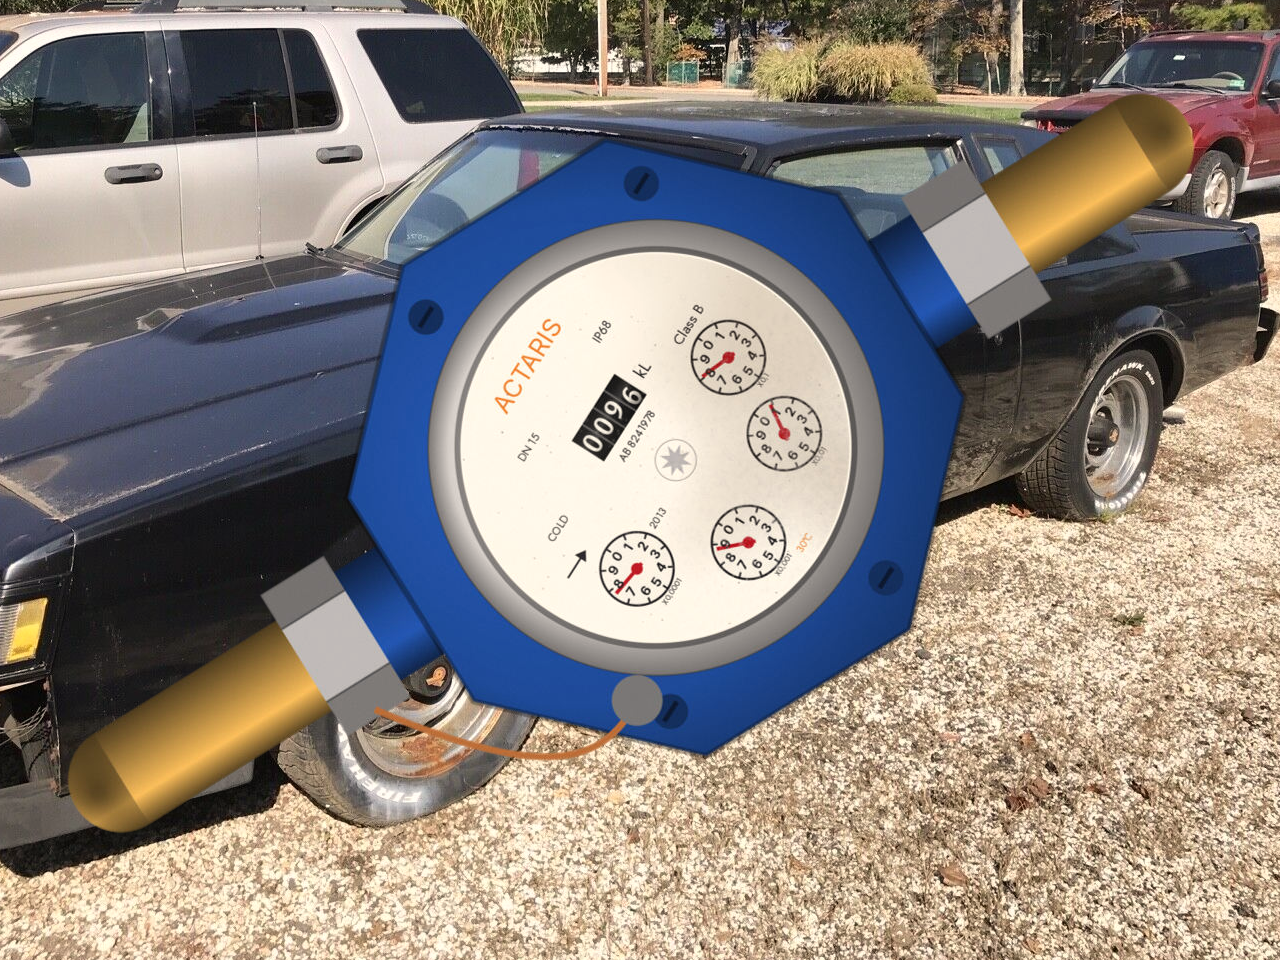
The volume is 95.8087 kL
